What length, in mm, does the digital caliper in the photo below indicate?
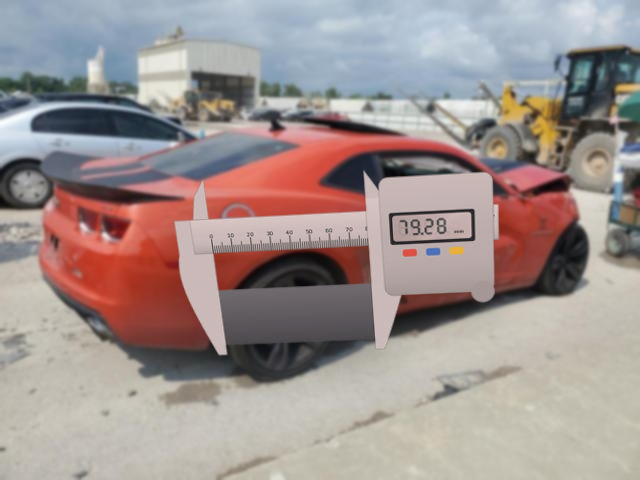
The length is 79.28 mm
